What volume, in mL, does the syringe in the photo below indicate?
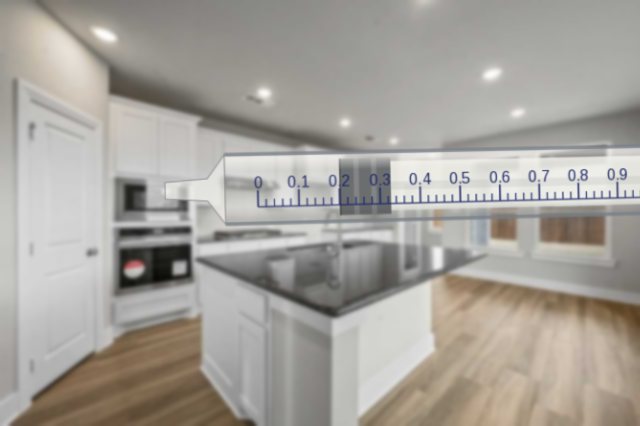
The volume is 0.2 mL
